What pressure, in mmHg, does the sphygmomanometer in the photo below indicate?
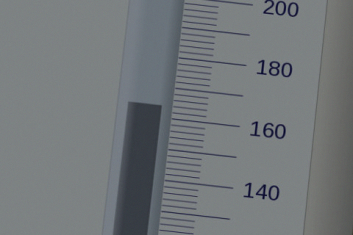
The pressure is 164 mmHg
